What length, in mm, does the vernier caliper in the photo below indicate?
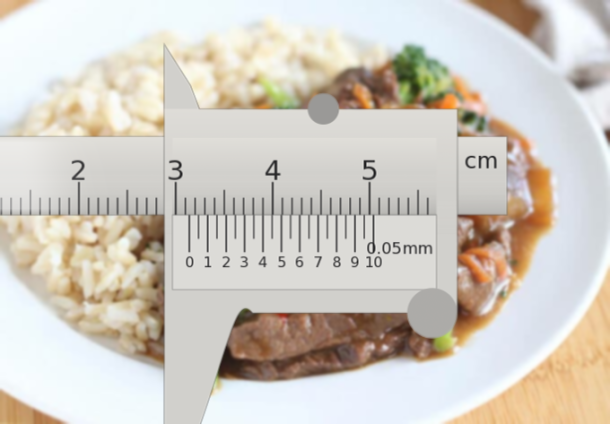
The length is 31.4 mm
